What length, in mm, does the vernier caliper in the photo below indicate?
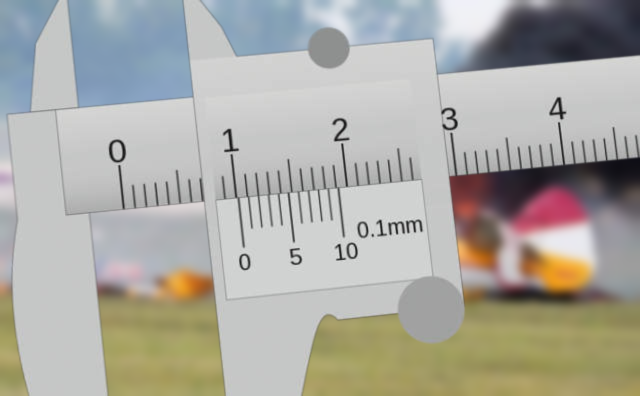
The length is 10.2 mm
